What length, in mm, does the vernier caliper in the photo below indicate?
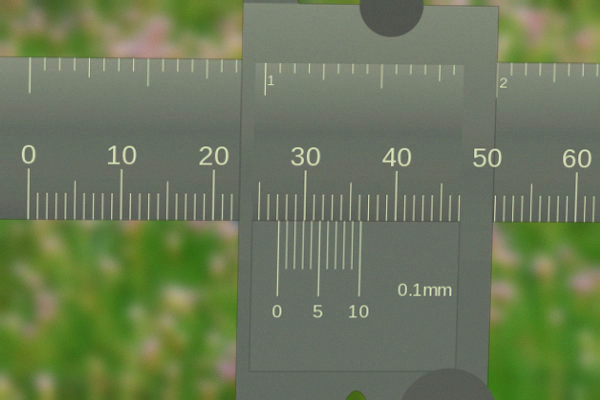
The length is 27.2 mm
